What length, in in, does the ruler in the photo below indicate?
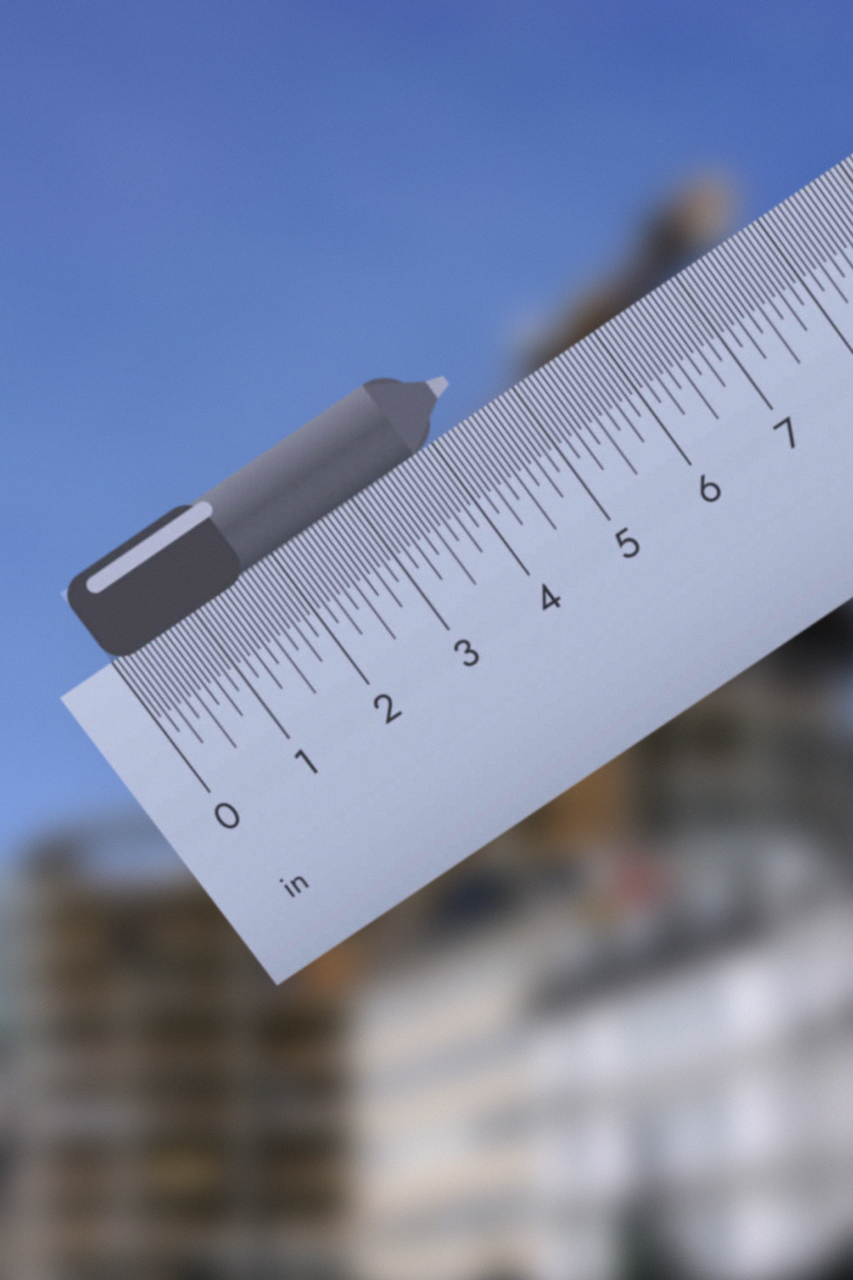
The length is 4.5 in
